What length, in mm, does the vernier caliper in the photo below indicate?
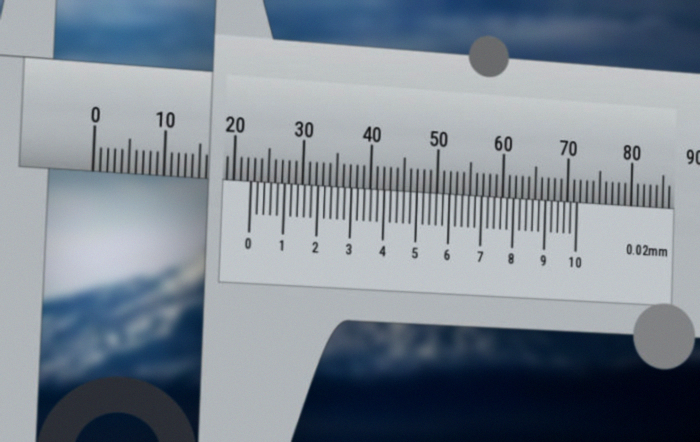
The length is 22.5 mm
